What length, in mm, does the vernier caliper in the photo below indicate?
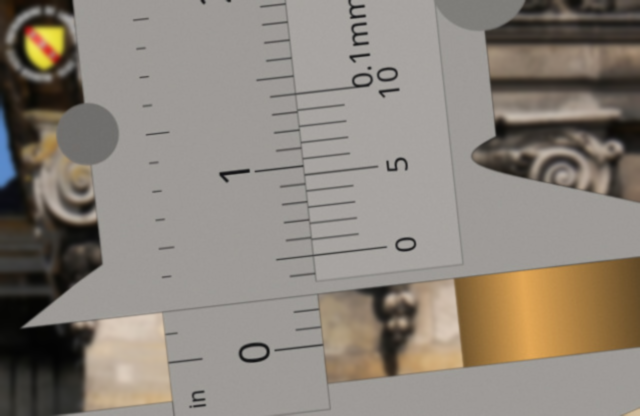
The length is 5.0 mm
